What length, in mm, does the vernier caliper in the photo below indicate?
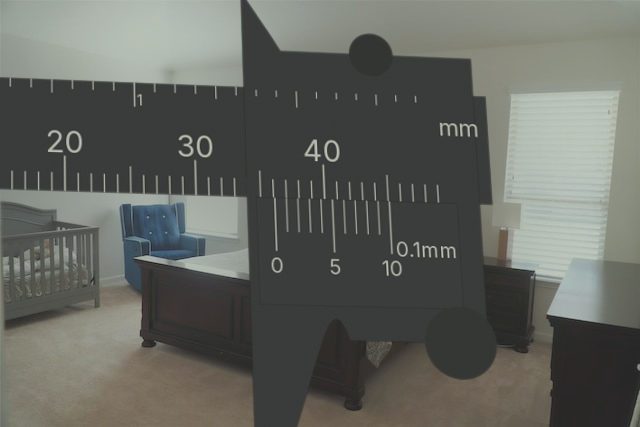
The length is 36.1 mm
